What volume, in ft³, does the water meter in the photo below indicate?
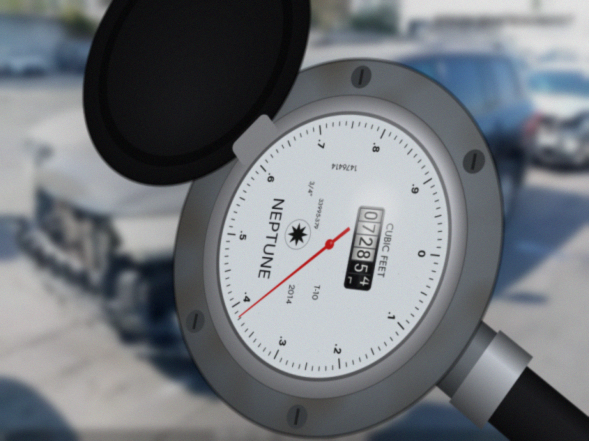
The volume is 72854.38 ft³
